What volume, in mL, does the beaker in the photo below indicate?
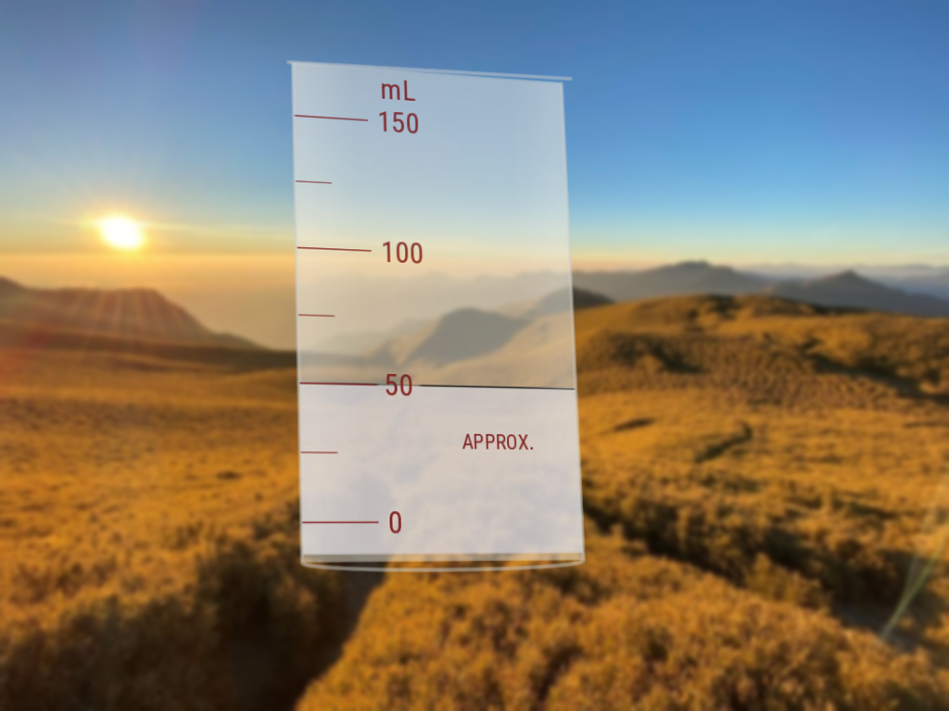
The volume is 50 mL
